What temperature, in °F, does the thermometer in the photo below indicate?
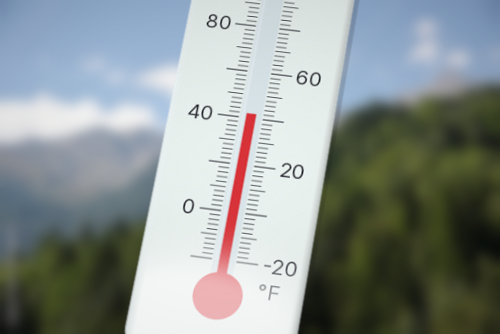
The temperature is 42 °F
